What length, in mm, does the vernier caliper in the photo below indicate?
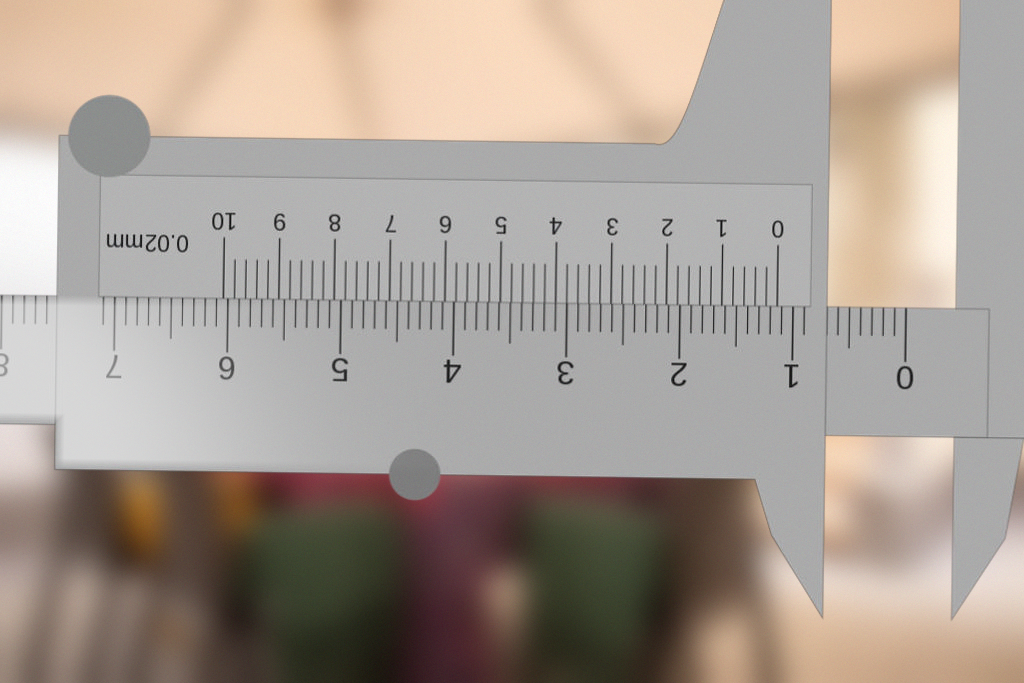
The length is 11.4 mm
